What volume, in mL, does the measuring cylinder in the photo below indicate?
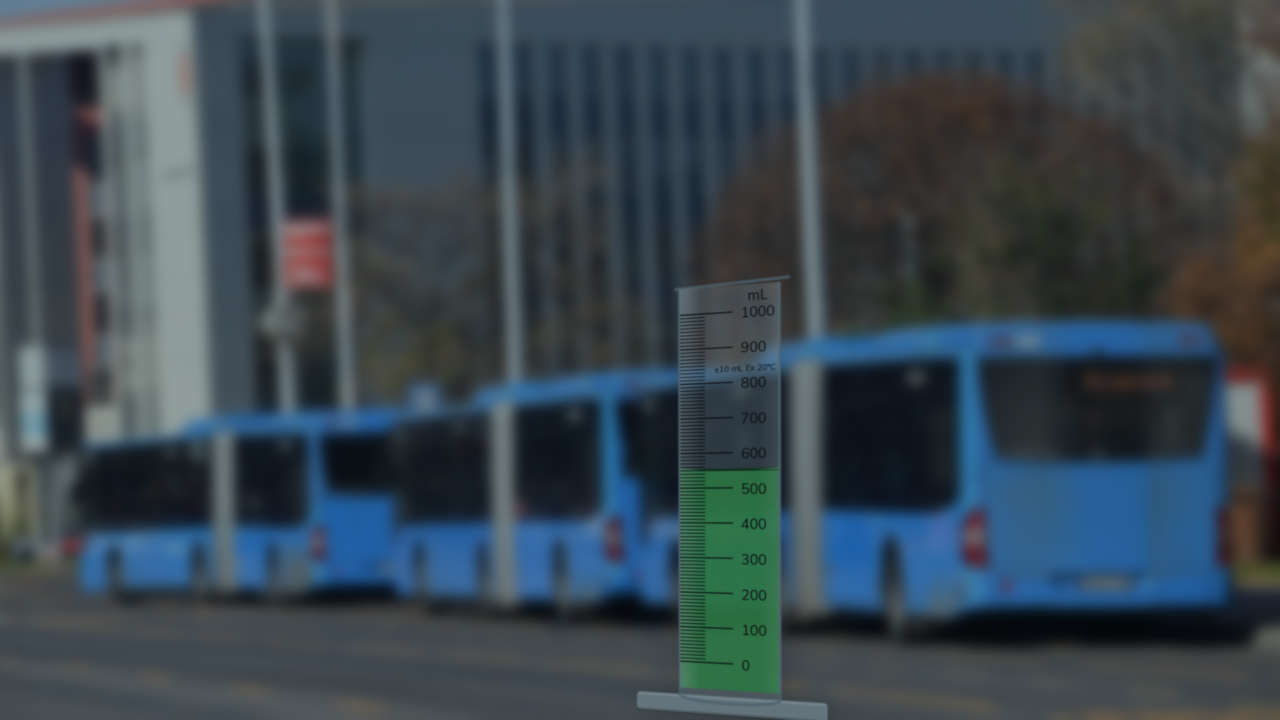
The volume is 550 mL
